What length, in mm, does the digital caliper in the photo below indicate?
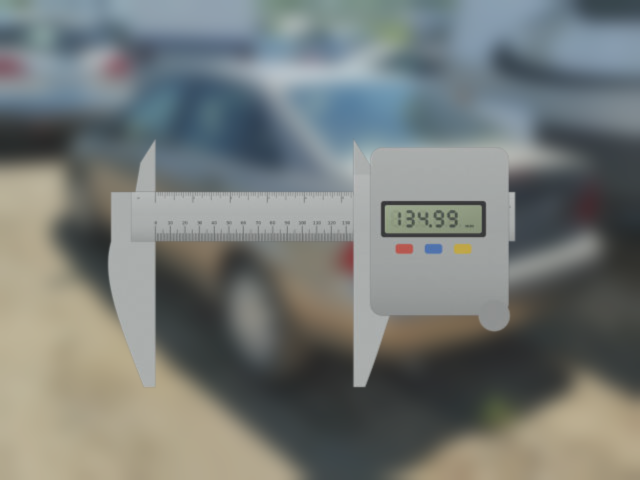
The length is 134.99 mm
